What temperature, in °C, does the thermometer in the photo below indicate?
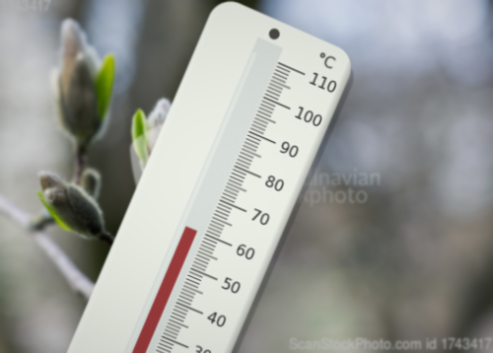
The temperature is 60 °C
